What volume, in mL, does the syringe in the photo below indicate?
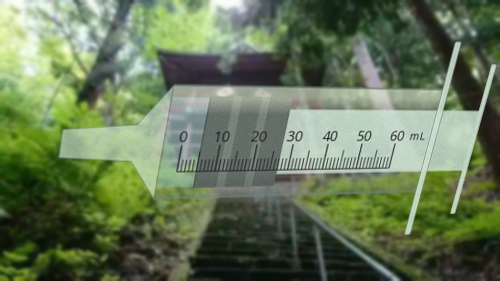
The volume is 5 mL
